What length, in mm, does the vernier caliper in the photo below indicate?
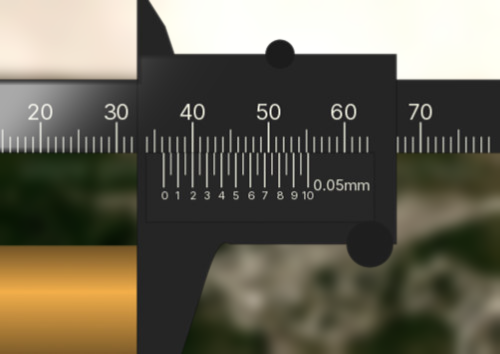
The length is 36.2 mm
